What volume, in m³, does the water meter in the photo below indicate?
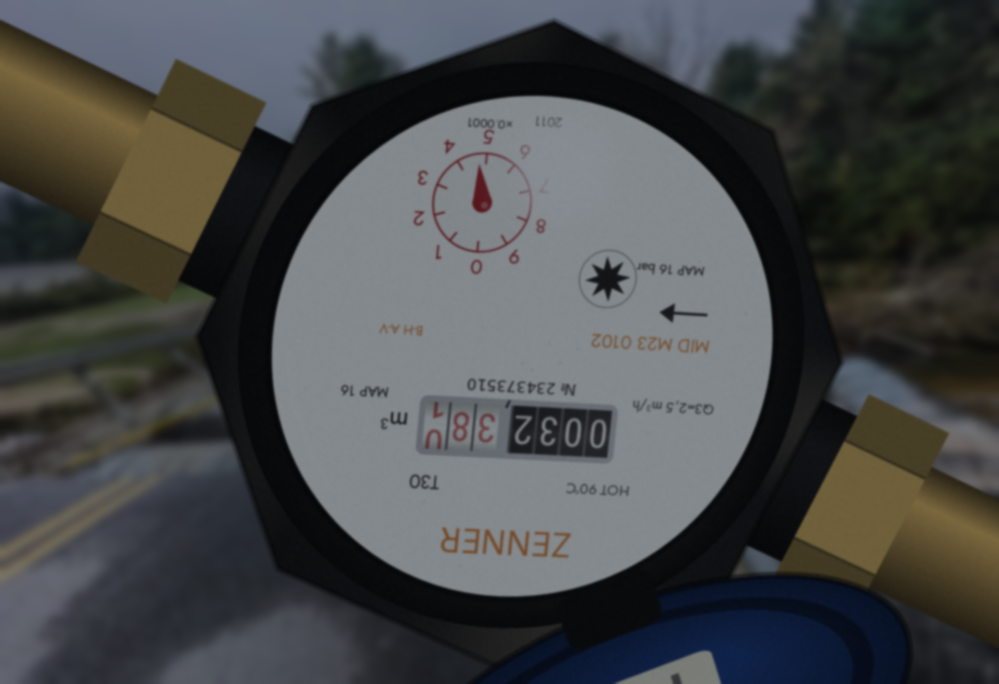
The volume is 32.3804 m³
